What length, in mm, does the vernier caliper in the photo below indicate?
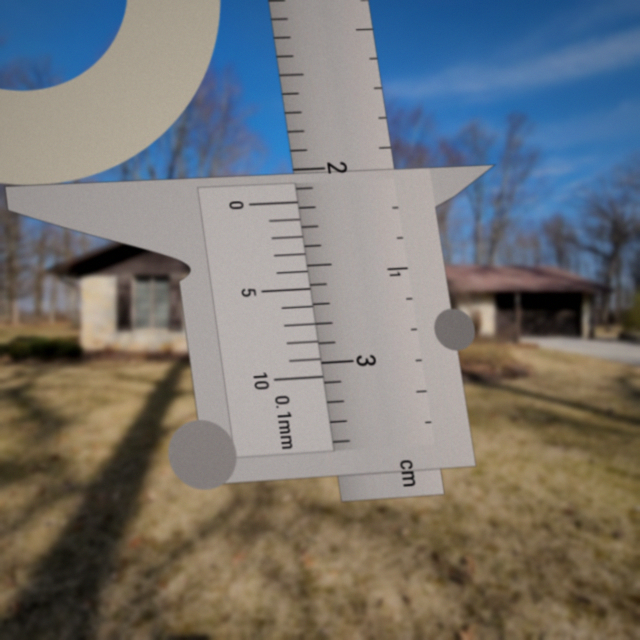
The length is 21.7 mm
